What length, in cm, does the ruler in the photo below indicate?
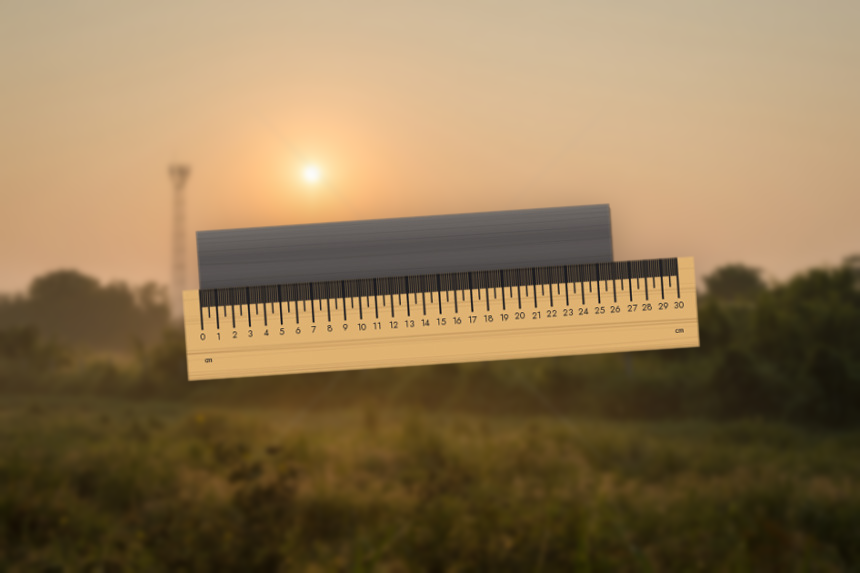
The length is 26 cm
